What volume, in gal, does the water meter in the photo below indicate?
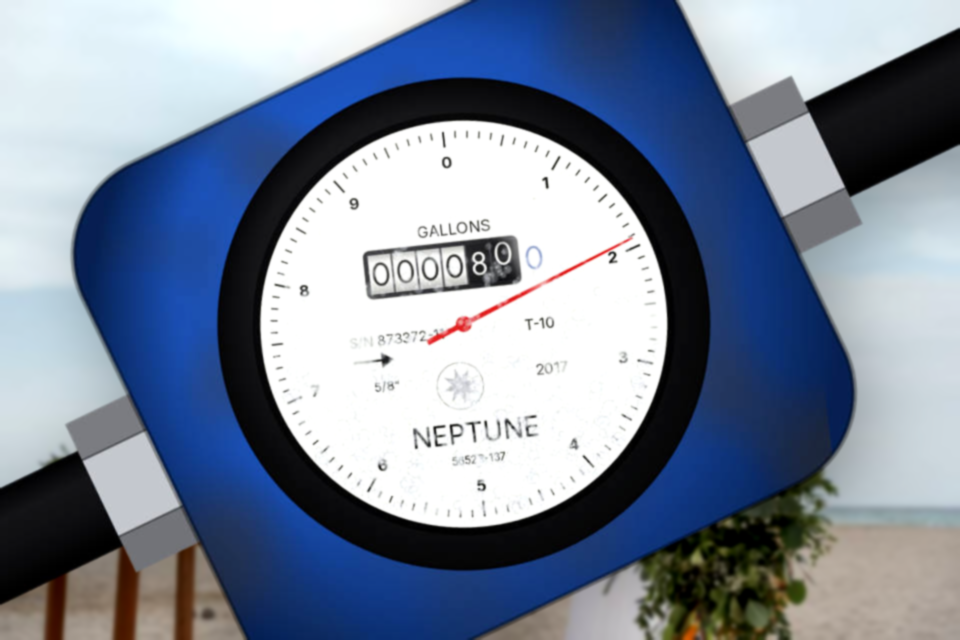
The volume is 801.9 gal
